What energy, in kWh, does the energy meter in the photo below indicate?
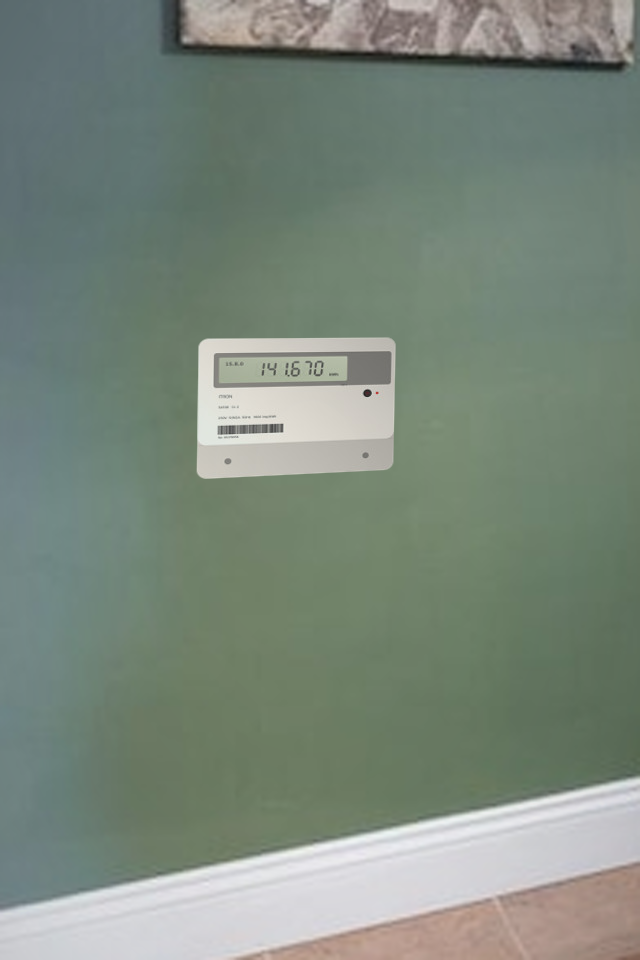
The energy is 141.670 kWh
